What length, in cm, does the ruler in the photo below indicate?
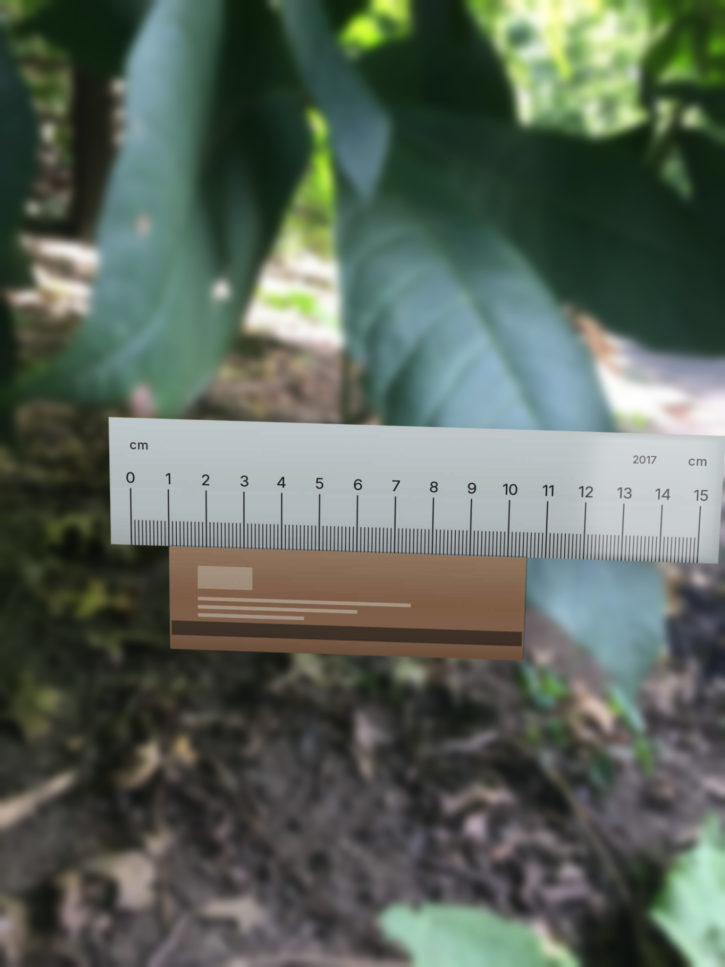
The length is 9.5 cm
